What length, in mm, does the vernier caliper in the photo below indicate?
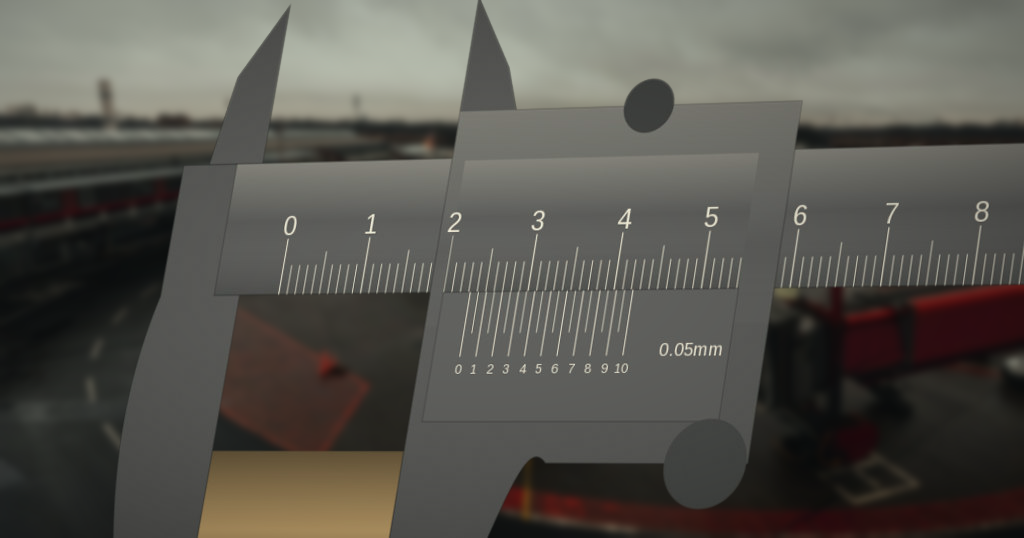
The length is 23.2 mm
